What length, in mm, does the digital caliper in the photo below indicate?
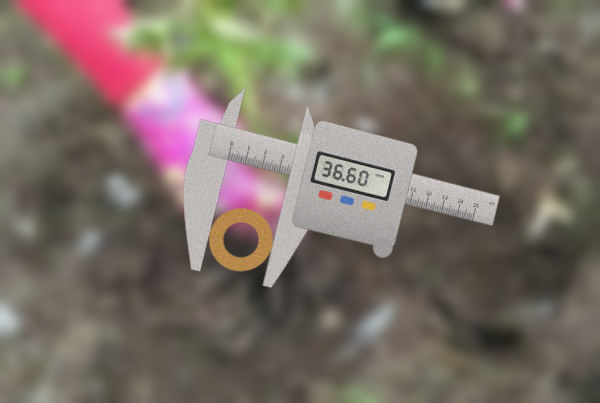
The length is 36.60 mm
